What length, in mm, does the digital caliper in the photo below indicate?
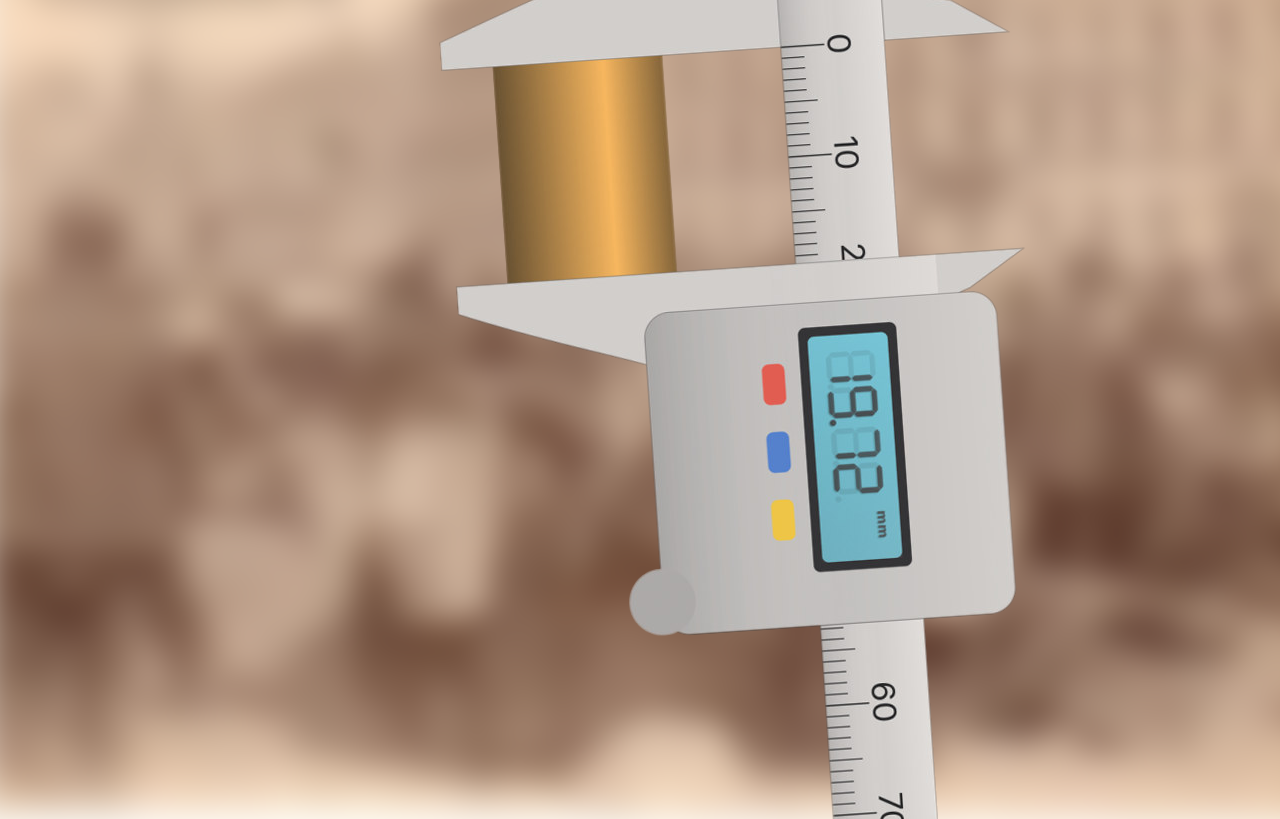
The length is 19.72 mm
